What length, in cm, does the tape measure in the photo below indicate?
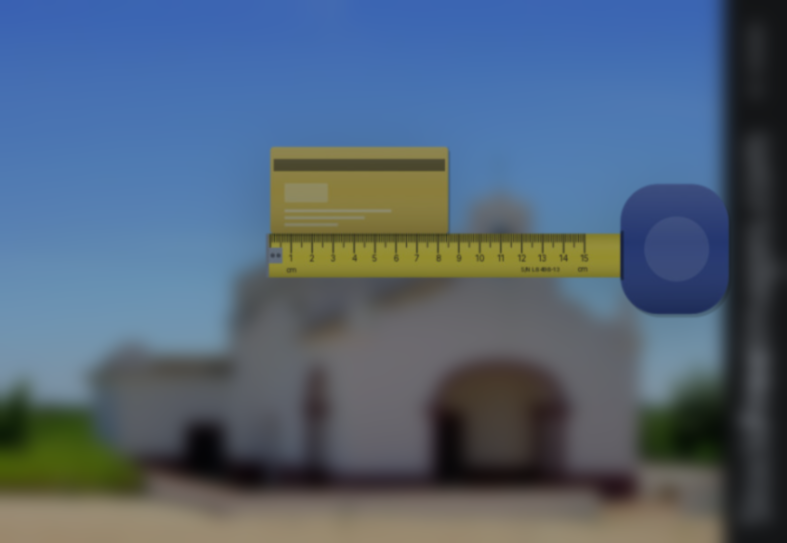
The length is 8.5 cm
